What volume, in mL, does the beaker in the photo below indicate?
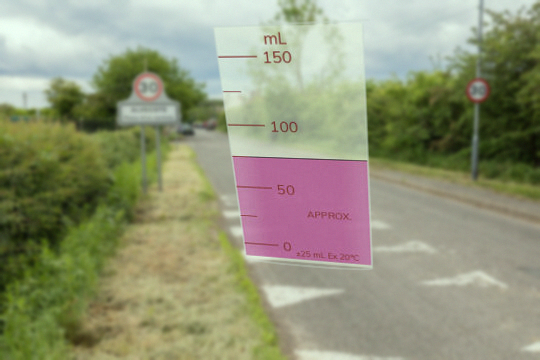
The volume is 75 mL
